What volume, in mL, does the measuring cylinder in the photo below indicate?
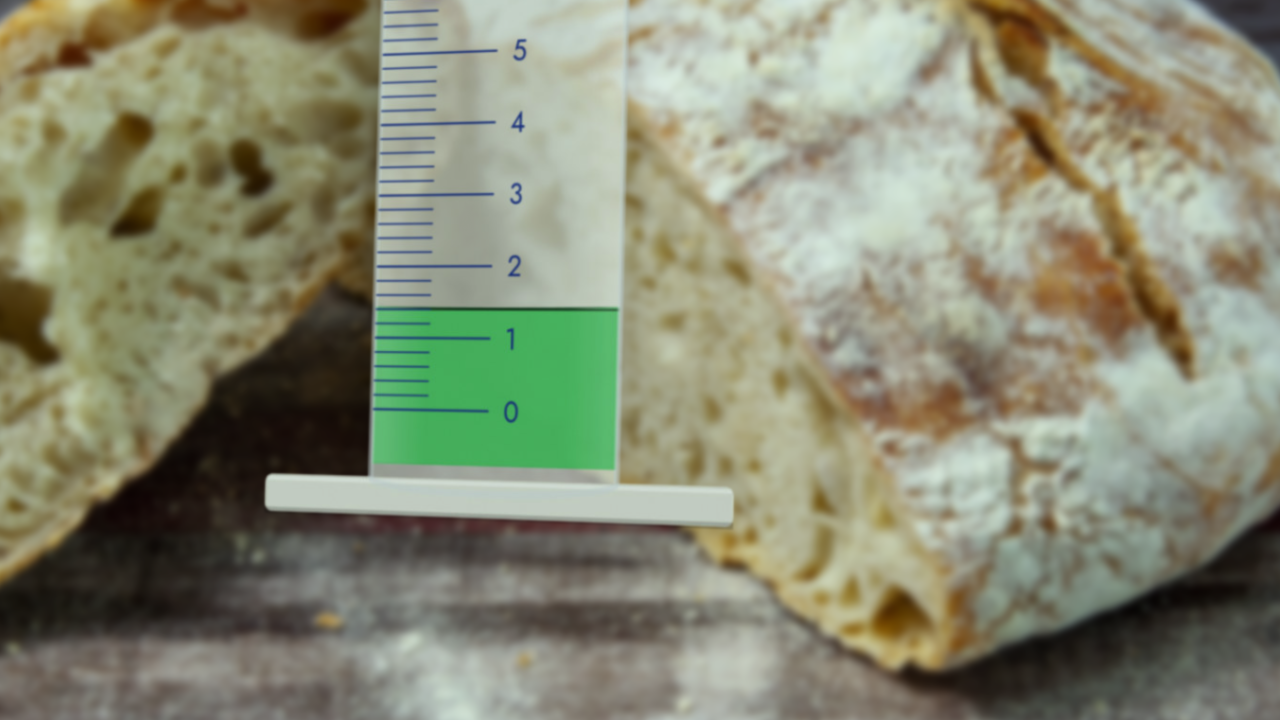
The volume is 1.4 mL
